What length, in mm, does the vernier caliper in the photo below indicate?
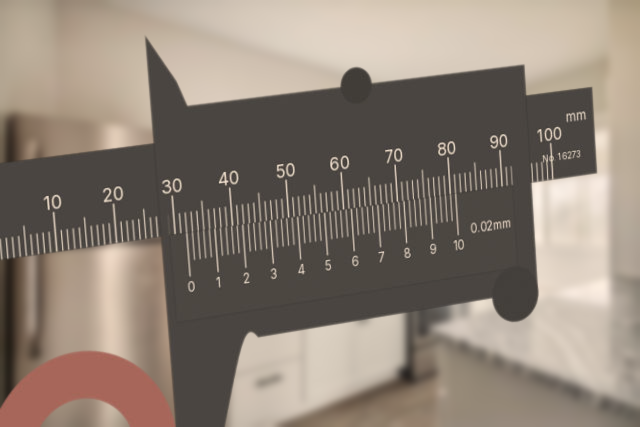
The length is 32.0 mm
